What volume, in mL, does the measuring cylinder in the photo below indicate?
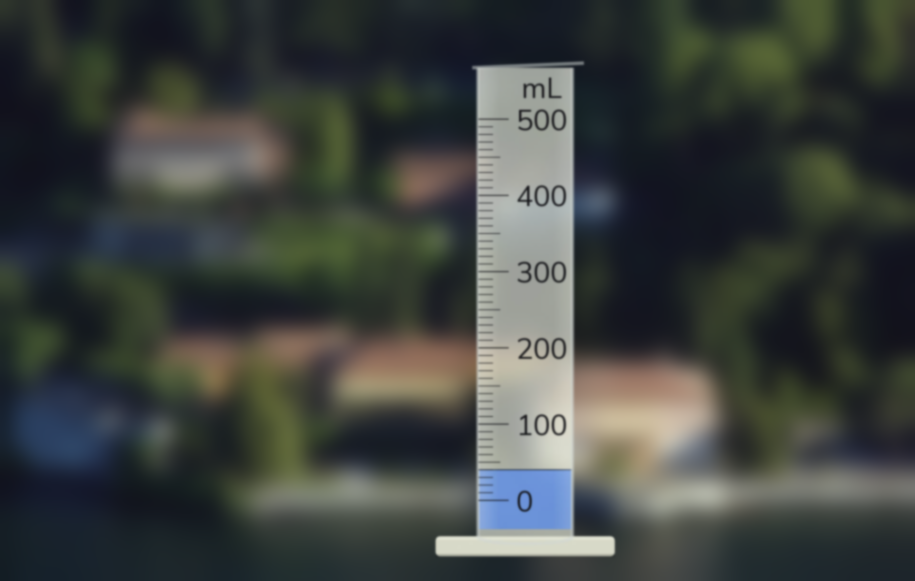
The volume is 40 mL
